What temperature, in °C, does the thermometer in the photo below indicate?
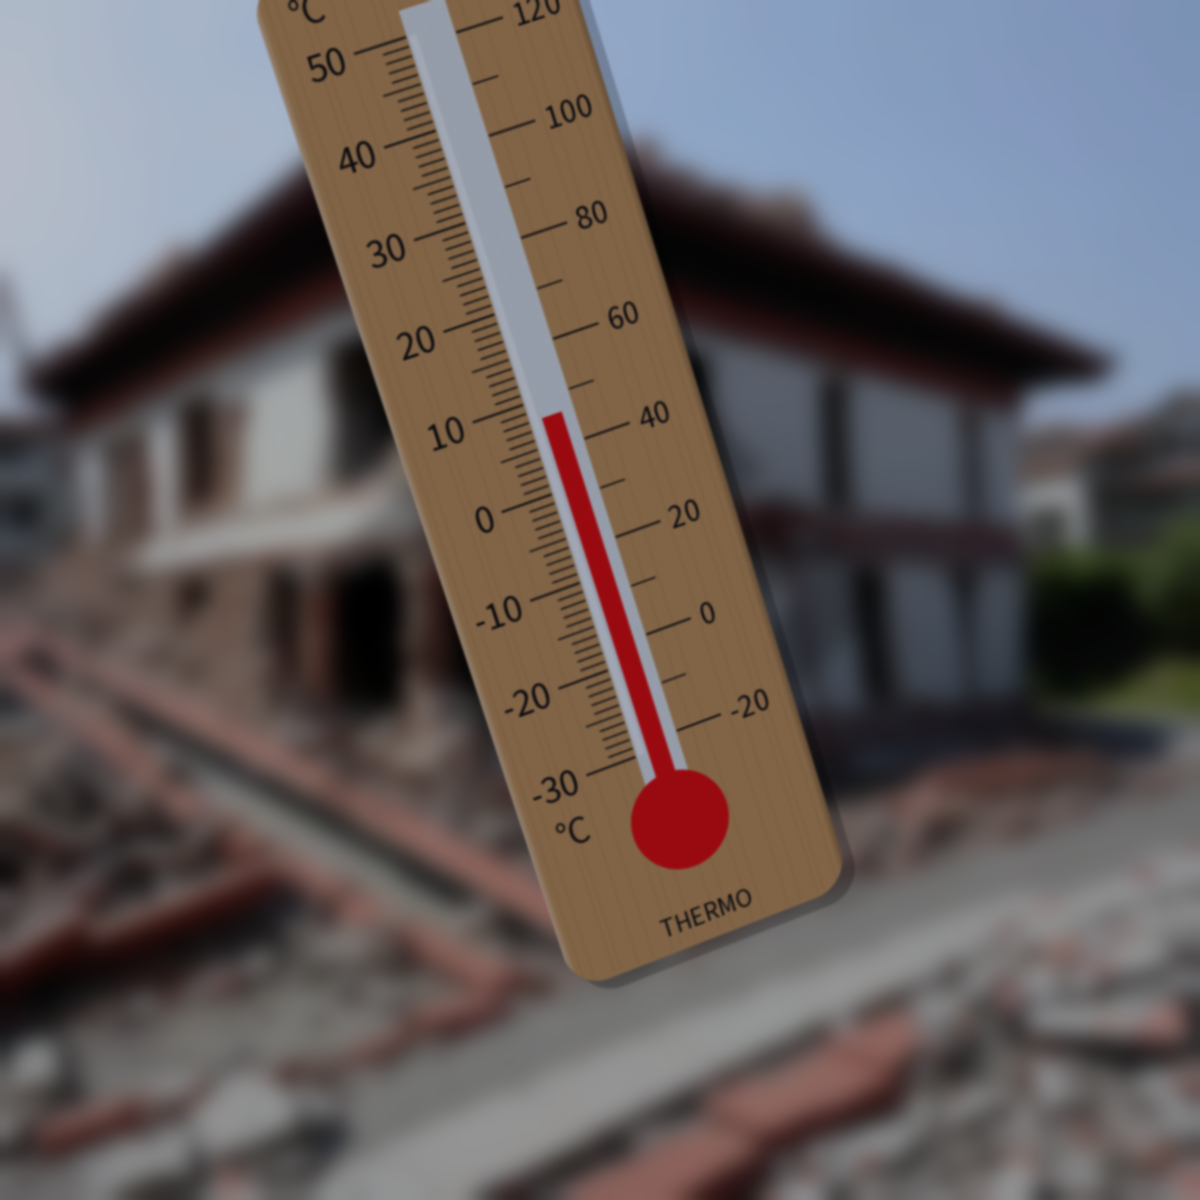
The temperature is 8 °C
